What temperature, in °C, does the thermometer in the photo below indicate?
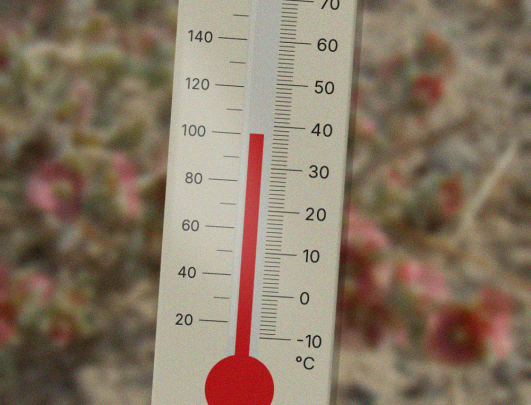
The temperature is 38 °C
